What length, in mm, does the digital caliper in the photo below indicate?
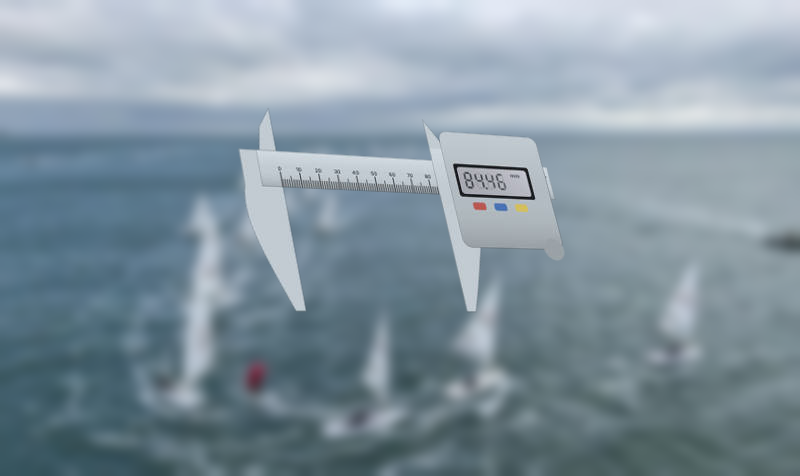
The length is 84.46 mm
